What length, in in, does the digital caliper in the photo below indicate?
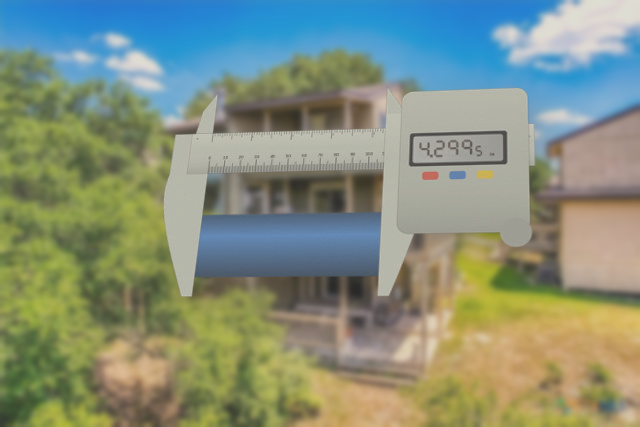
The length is 4.2995 in
